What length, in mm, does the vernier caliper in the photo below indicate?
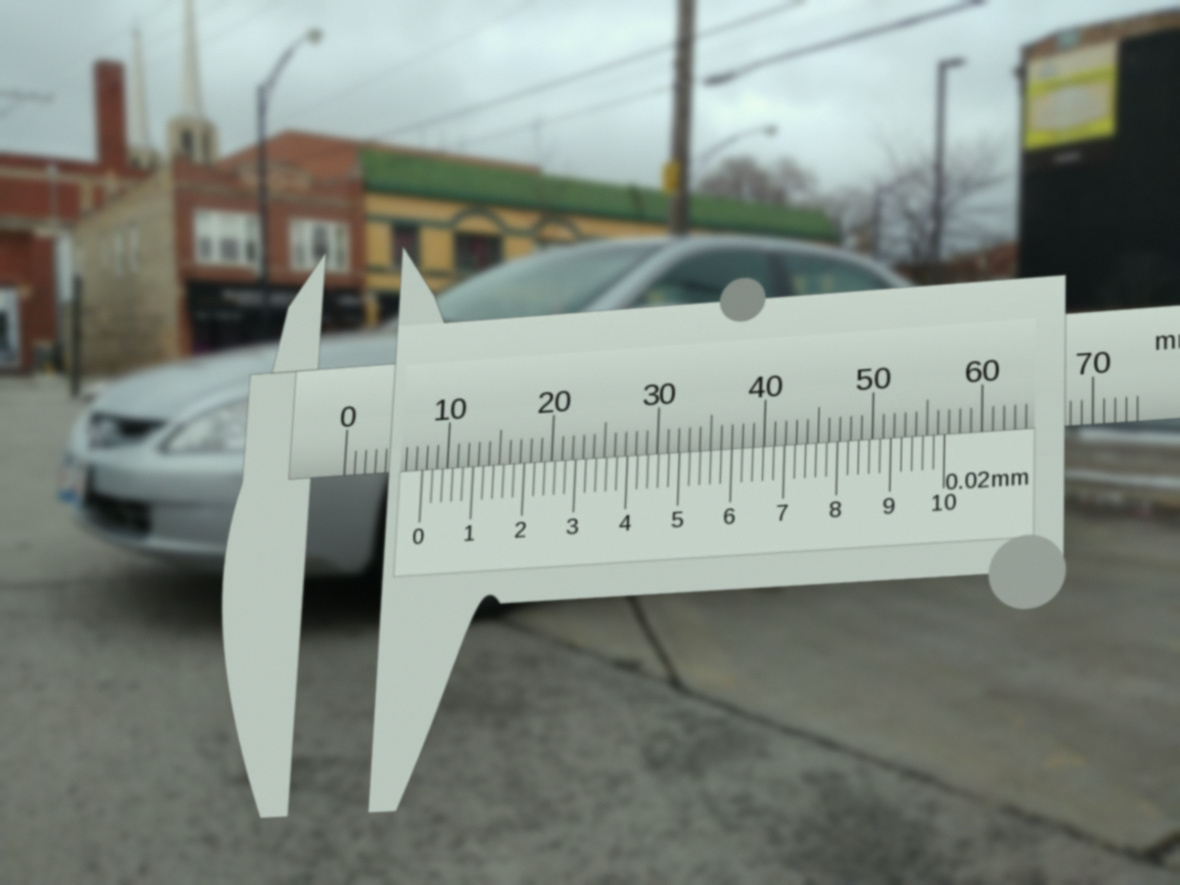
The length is 7.6 mm
